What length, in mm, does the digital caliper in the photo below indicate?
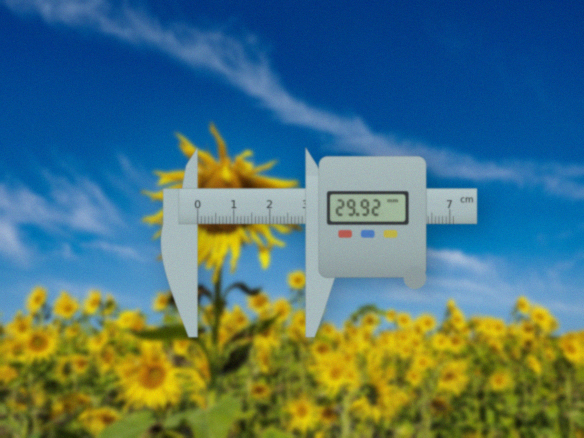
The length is 29.92 mm
